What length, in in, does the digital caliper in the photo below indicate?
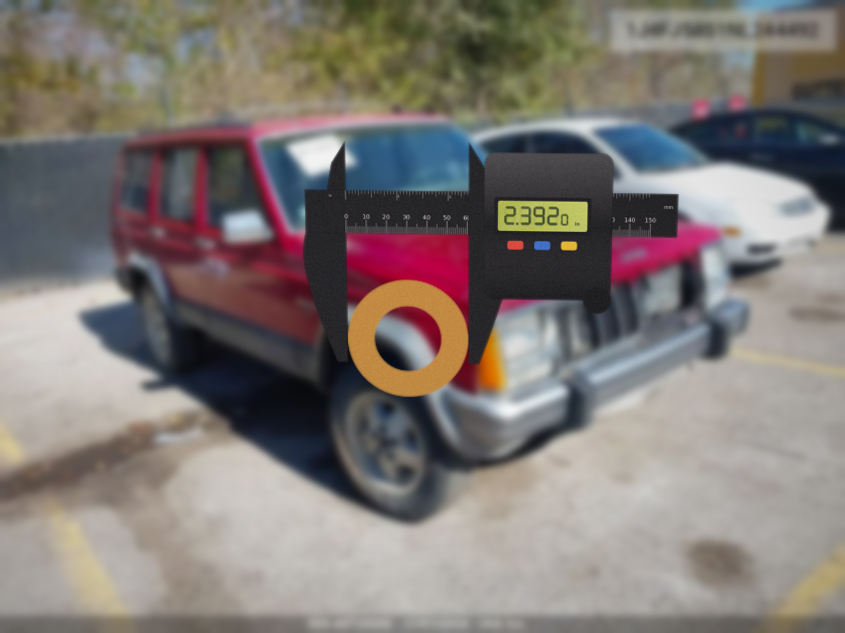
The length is 2.3920 in
